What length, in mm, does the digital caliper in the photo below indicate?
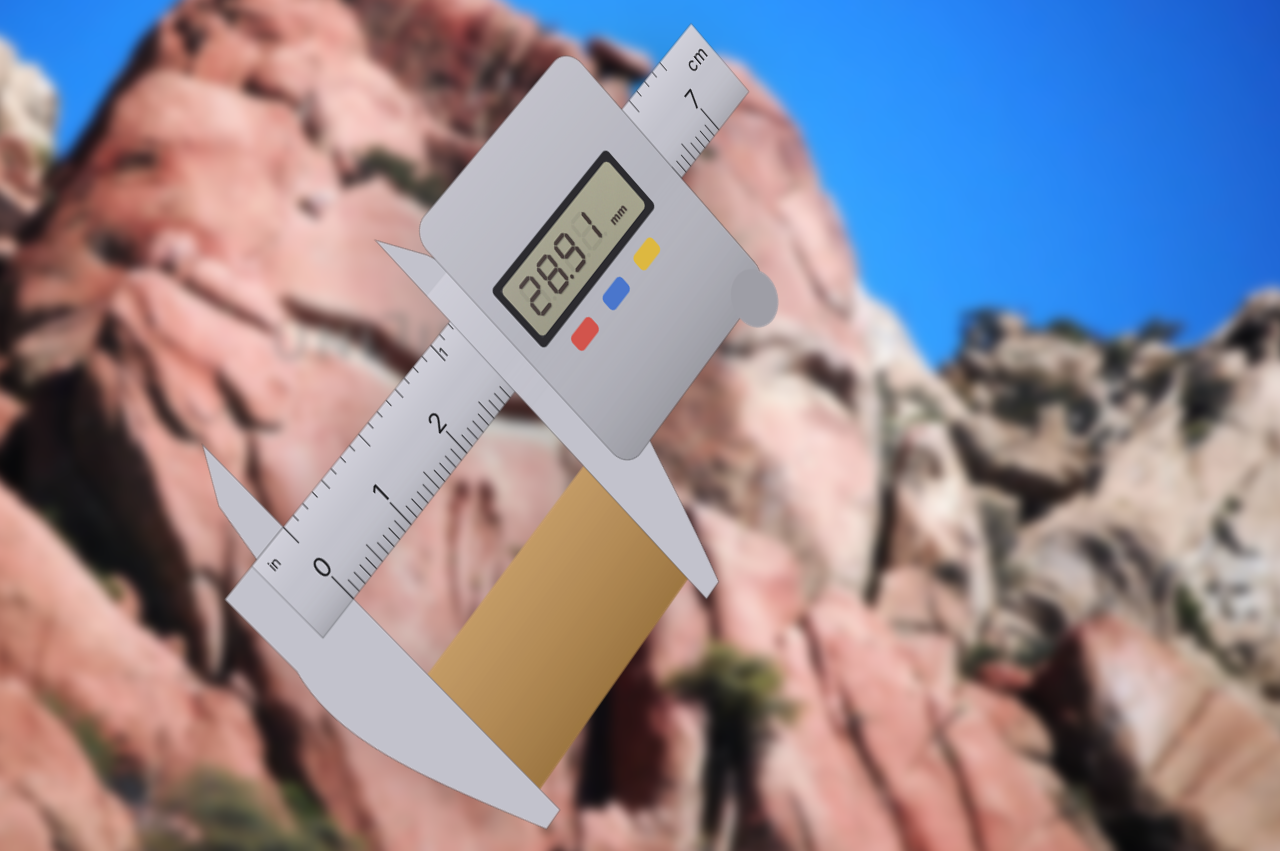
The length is 28.91 mm
